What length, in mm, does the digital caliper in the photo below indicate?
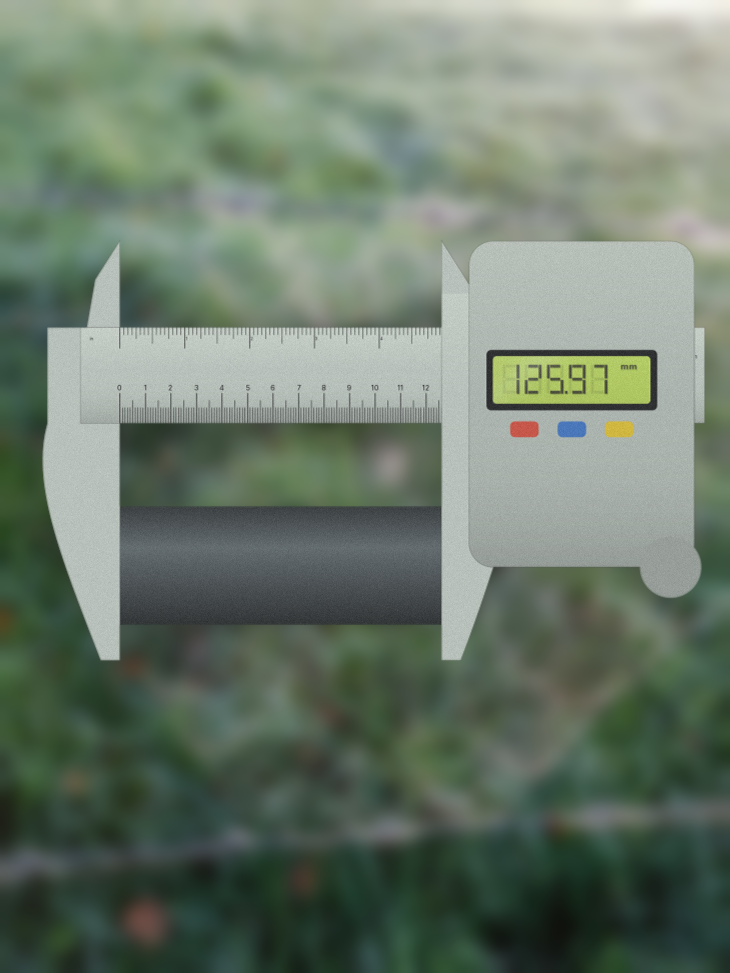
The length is 125.97 mm
